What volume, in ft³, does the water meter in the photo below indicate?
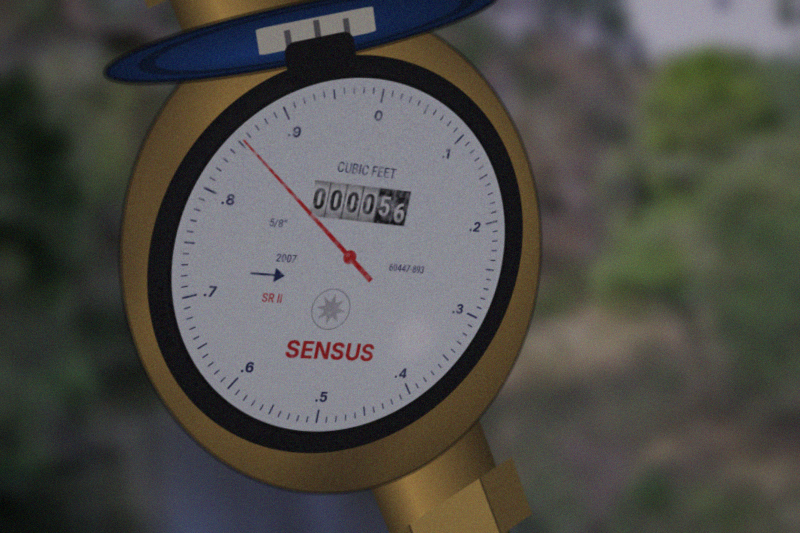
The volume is 55.85 ft³
